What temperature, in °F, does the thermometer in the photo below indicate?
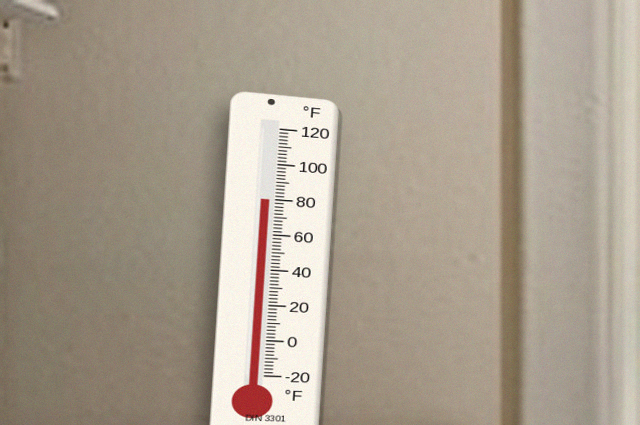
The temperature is 80 °F
